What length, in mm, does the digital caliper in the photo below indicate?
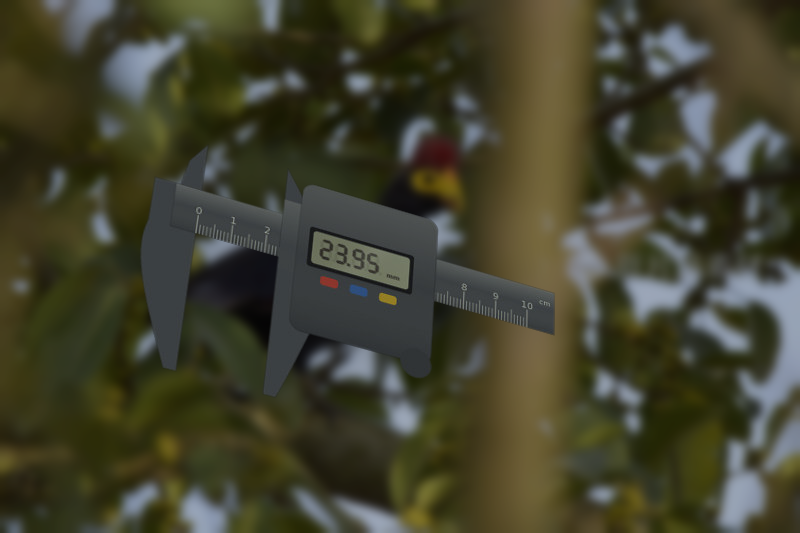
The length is 23.95 mm
